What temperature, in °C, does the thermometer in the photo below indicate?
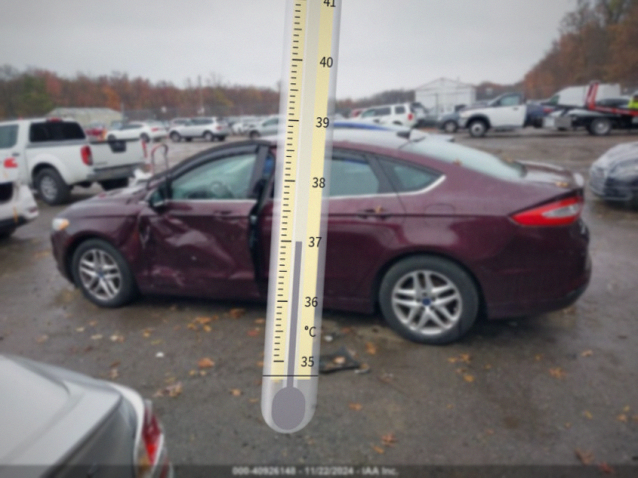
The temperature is 37 °C
